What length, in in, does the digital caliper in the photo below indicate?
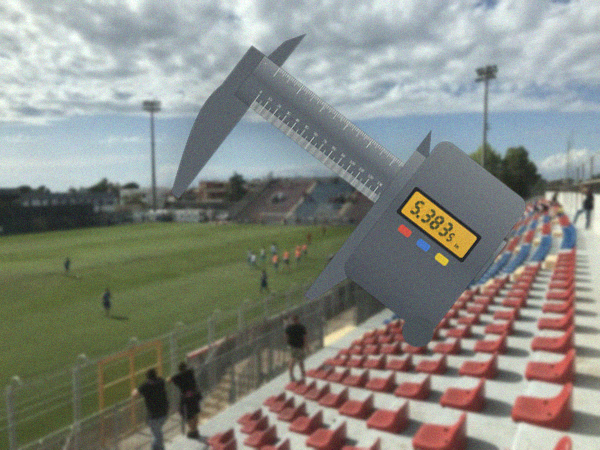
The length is 5.3835 in
